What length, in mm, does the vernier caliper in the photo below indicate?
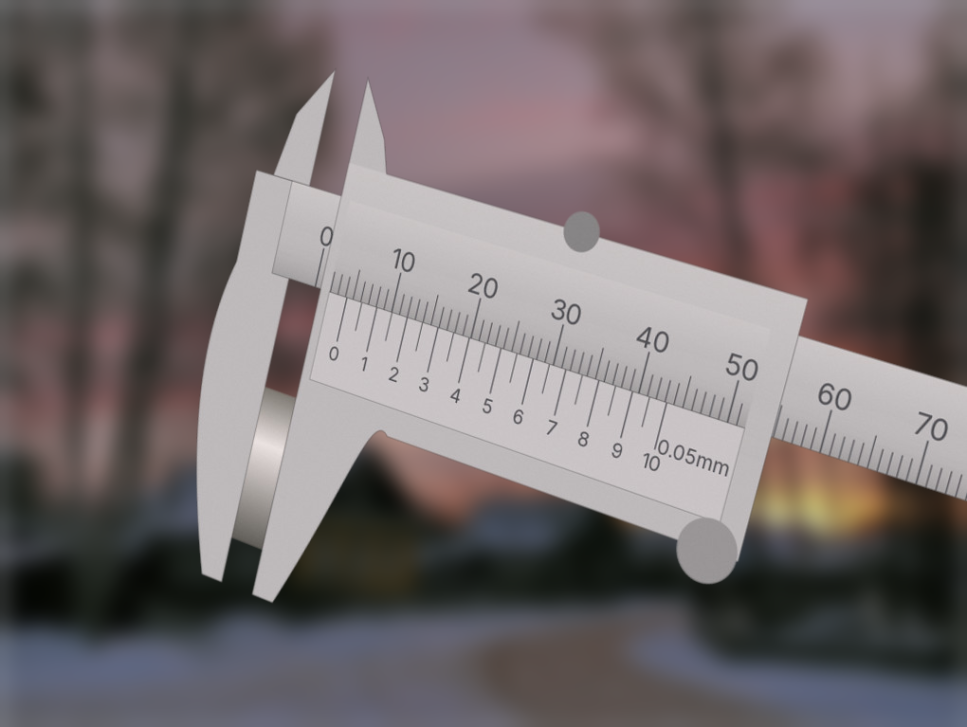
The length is 4.2 mm
